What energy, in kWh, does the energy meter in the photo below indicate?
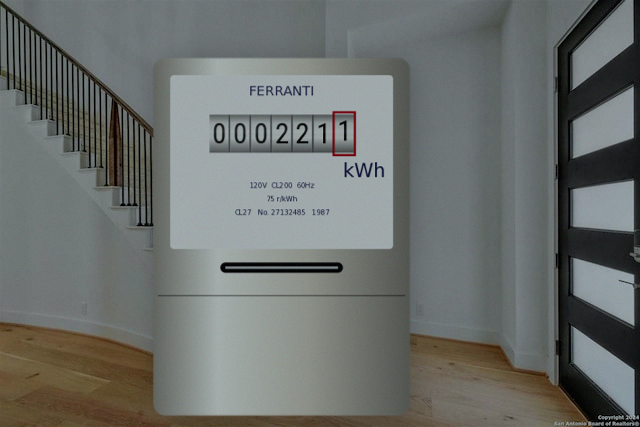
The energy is 221.1 kWh
